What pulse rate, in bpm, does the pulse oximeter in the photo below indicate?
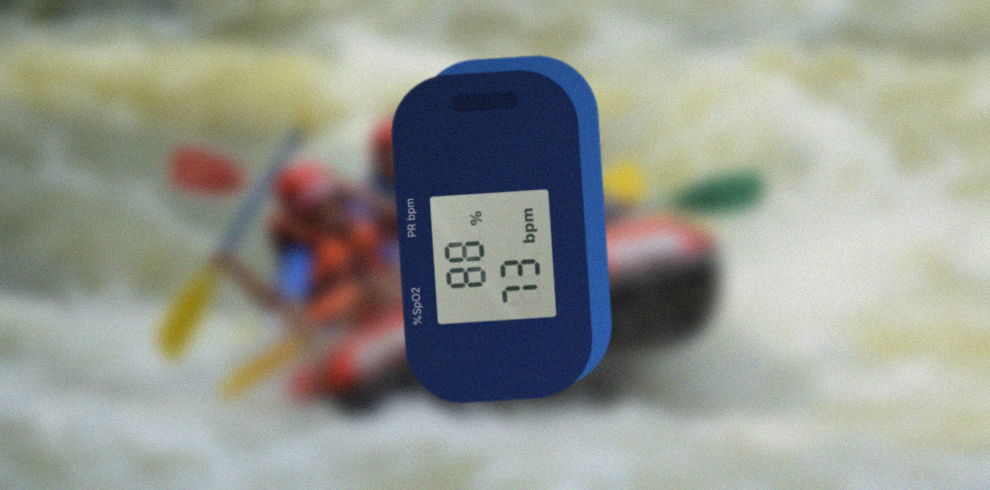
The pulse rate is 73 bpm
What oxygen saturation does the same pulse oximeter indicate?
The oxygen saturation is 88 %
